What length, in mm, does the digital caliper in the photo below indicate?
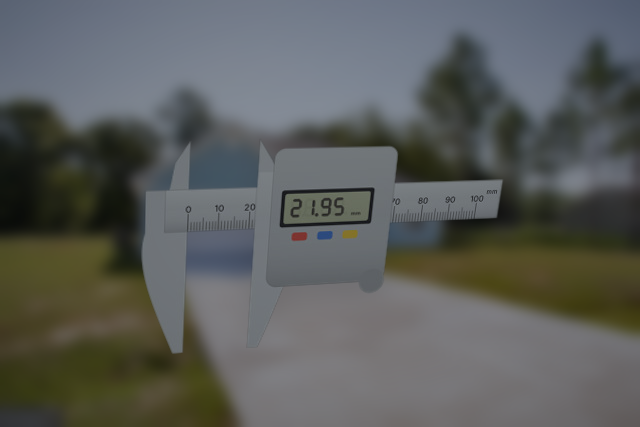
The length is 21.95 mm
